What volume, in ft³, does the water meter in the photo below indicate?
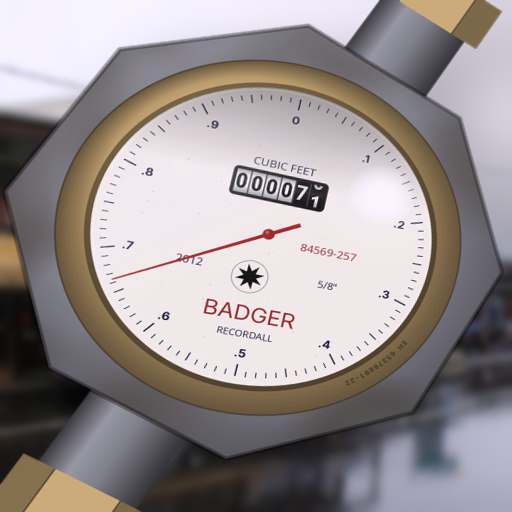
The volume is 70.66 ft³
